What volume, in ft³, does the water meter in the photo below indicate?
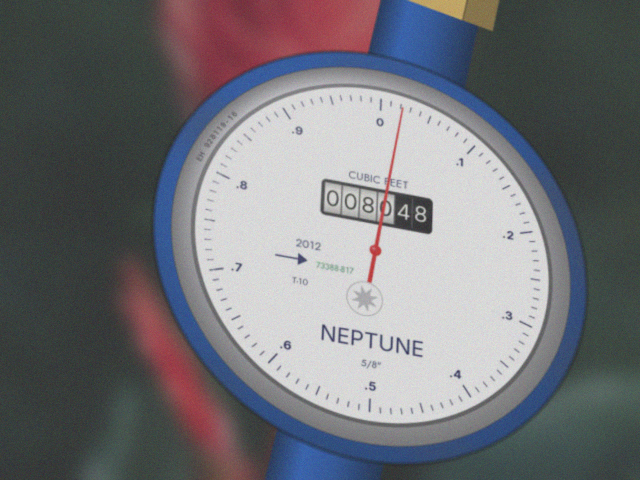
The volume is 8048.02 ft³
